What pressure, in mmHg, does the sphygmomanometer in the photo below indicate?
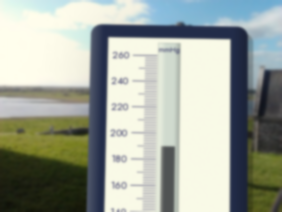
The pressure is 190 mmHg
